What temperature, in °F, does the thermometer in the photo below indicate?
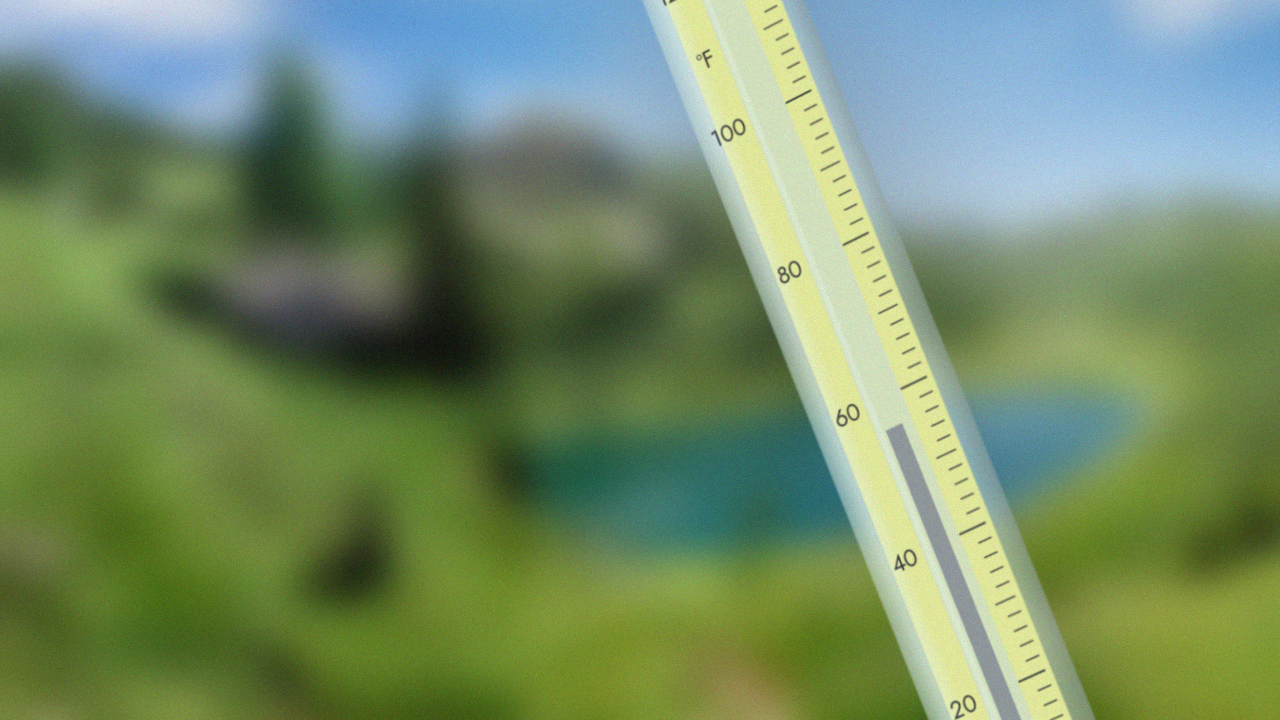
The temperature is 56 °F
